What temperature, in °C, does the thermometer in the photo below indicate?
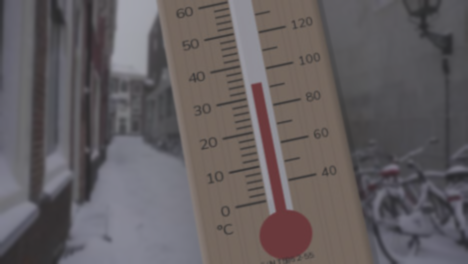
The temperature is 34 °C
